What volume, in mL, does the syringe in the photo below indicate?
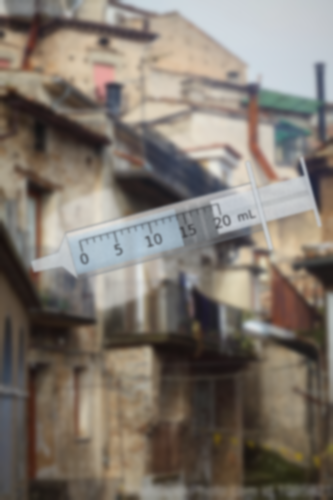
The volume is 14 mL
